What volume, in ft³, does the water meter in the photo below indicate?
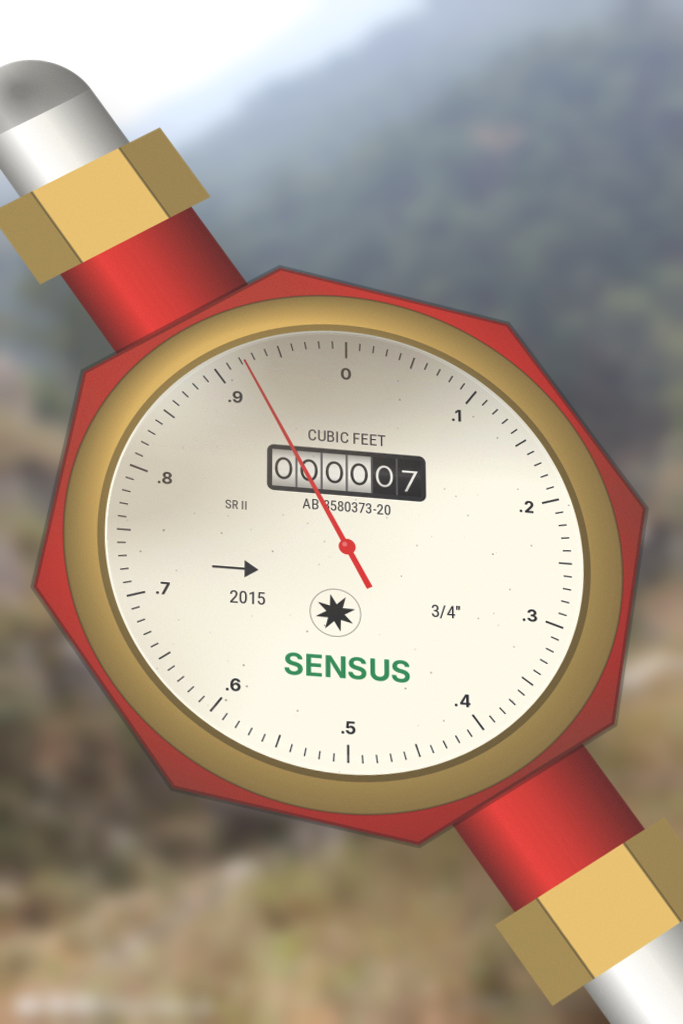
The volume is 6.92 ft³
